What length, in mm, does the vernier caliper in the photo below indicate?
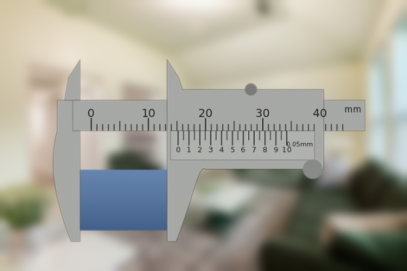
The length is 15.2 mm
